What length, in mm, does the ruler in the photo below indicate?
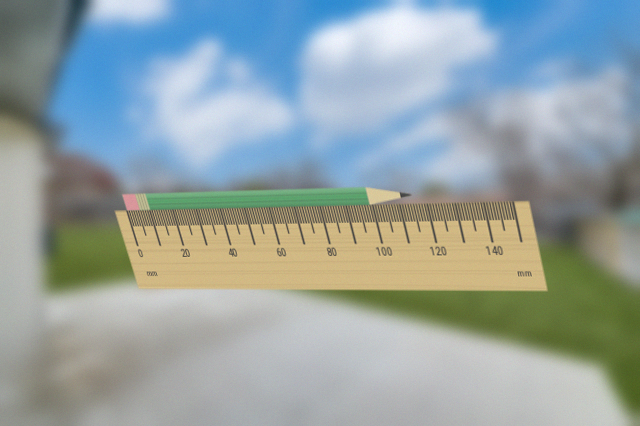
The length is 115 mm
